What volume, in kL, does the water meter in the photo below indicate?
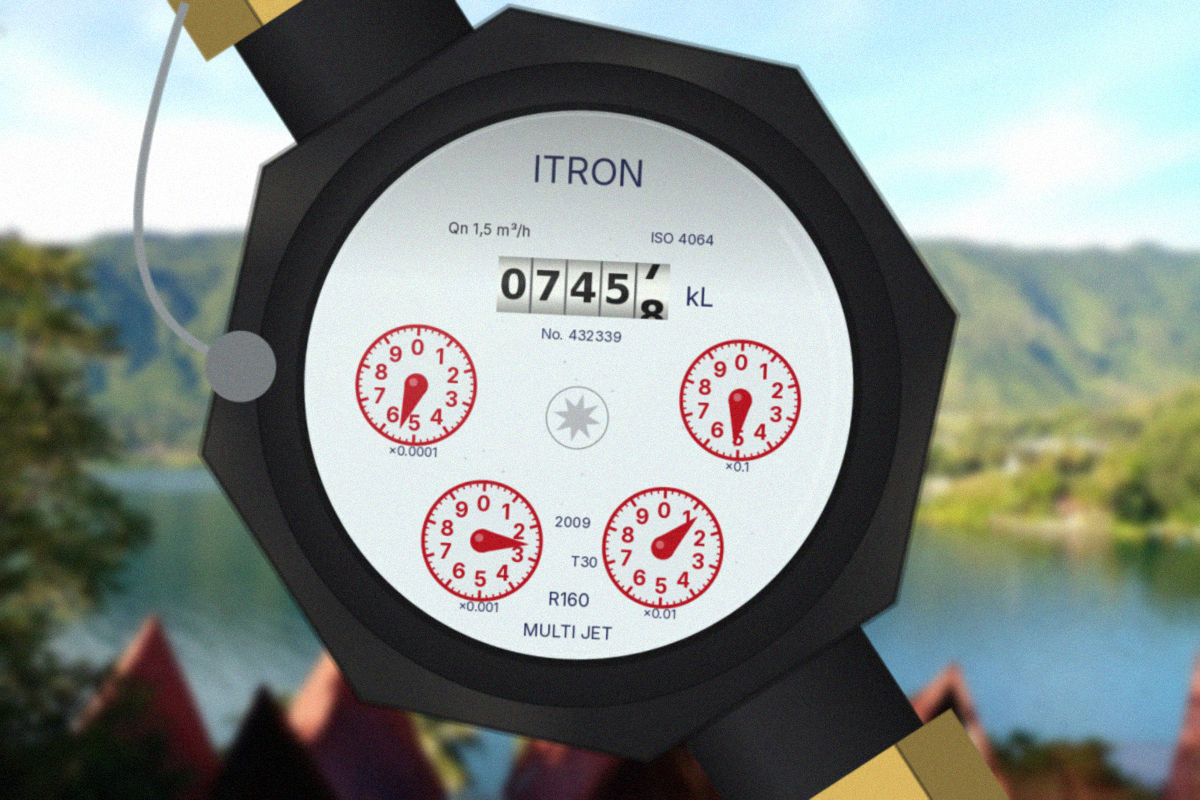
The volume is 7457.5125 kL
